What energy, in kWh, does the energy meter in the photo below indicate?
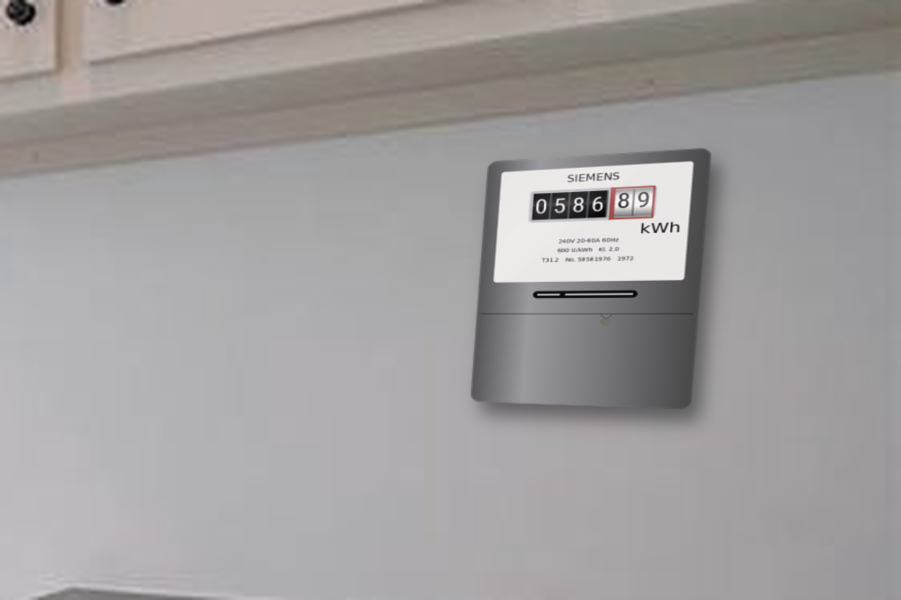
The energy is 586.89 kWh
